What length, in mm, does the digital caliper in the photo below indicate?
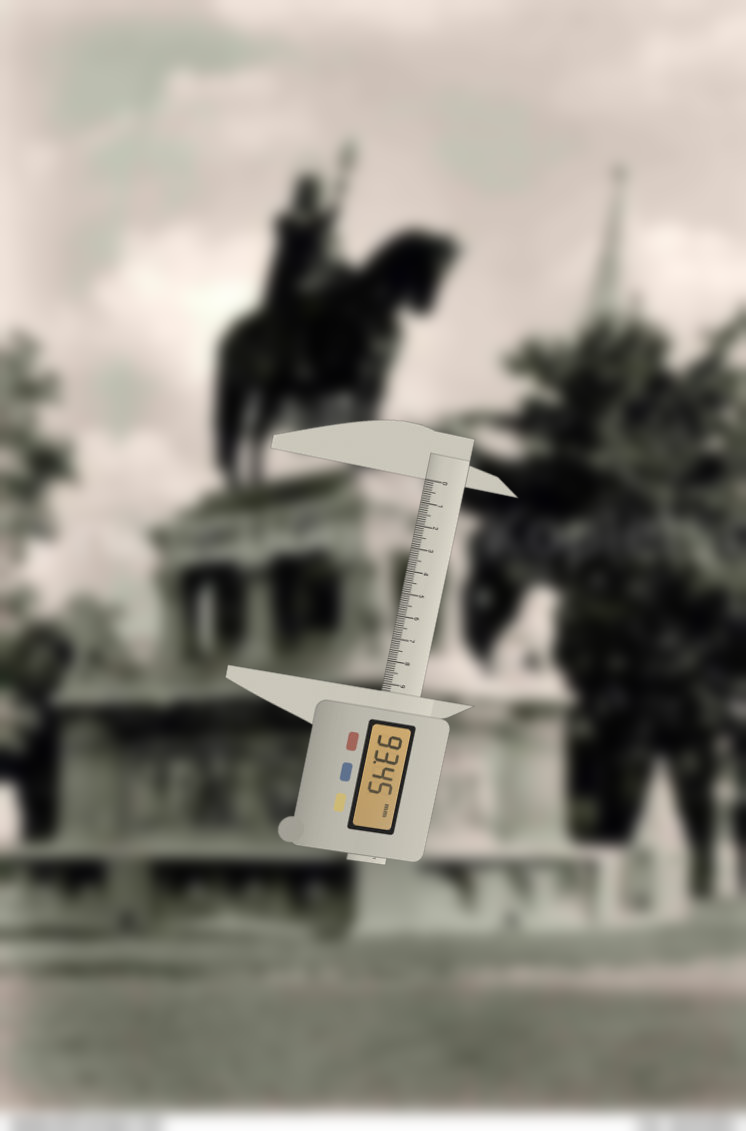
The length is 93.45 mm
